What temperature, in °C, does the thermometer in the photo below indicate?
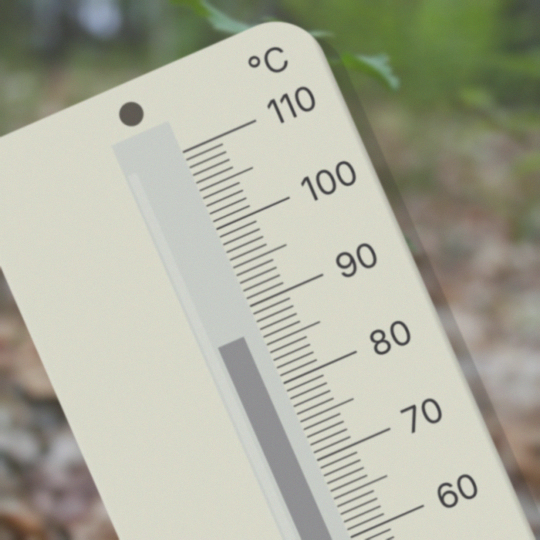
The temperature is 87 °C
